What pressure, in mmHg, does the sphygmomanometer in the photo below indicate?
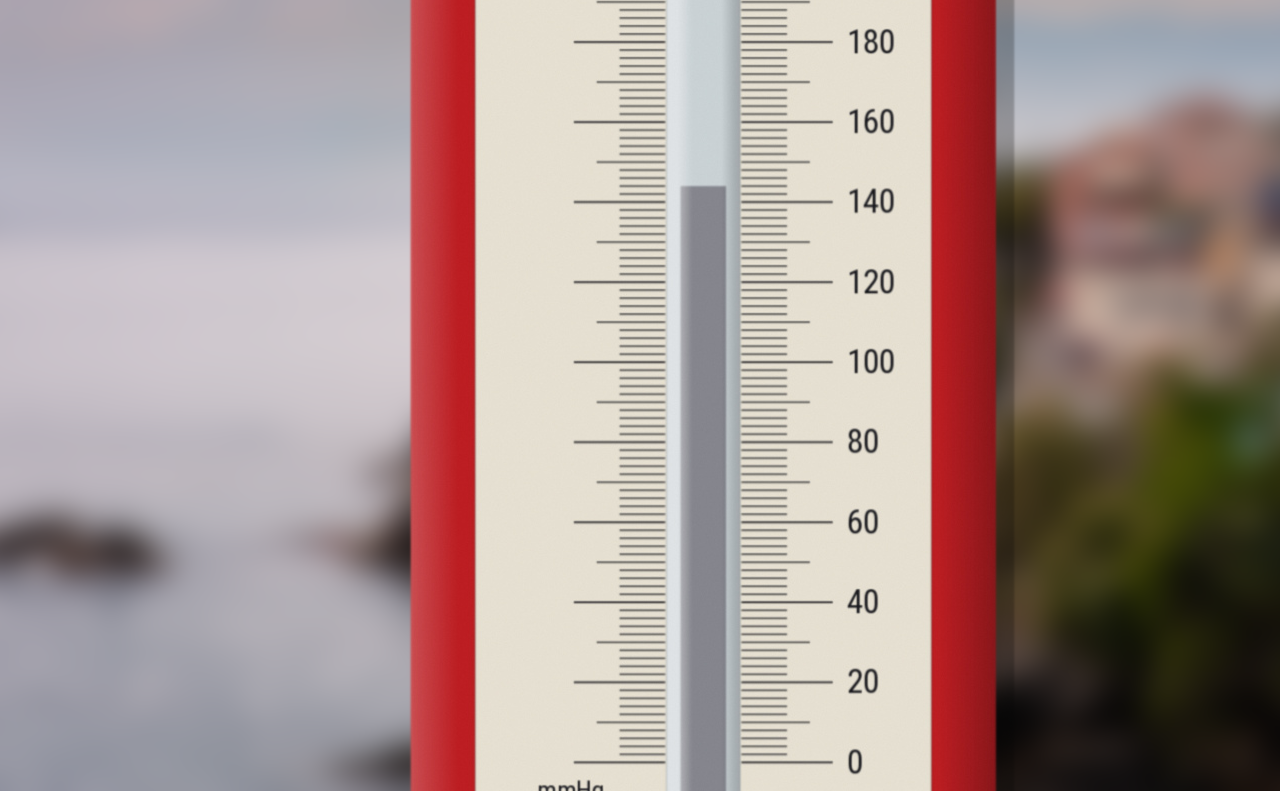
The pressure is 144 mmHg
